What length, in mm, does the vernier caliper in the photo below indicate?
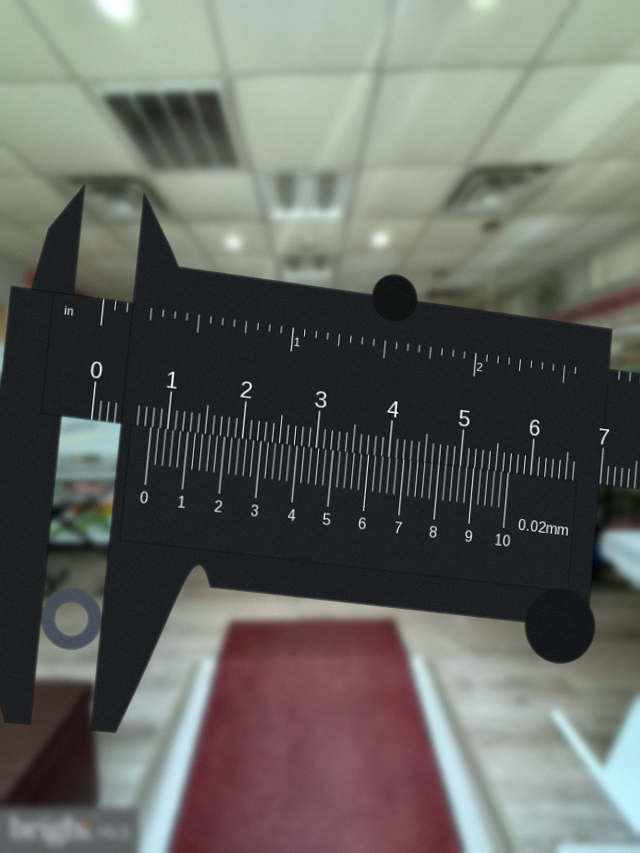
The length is 7.8 mm
